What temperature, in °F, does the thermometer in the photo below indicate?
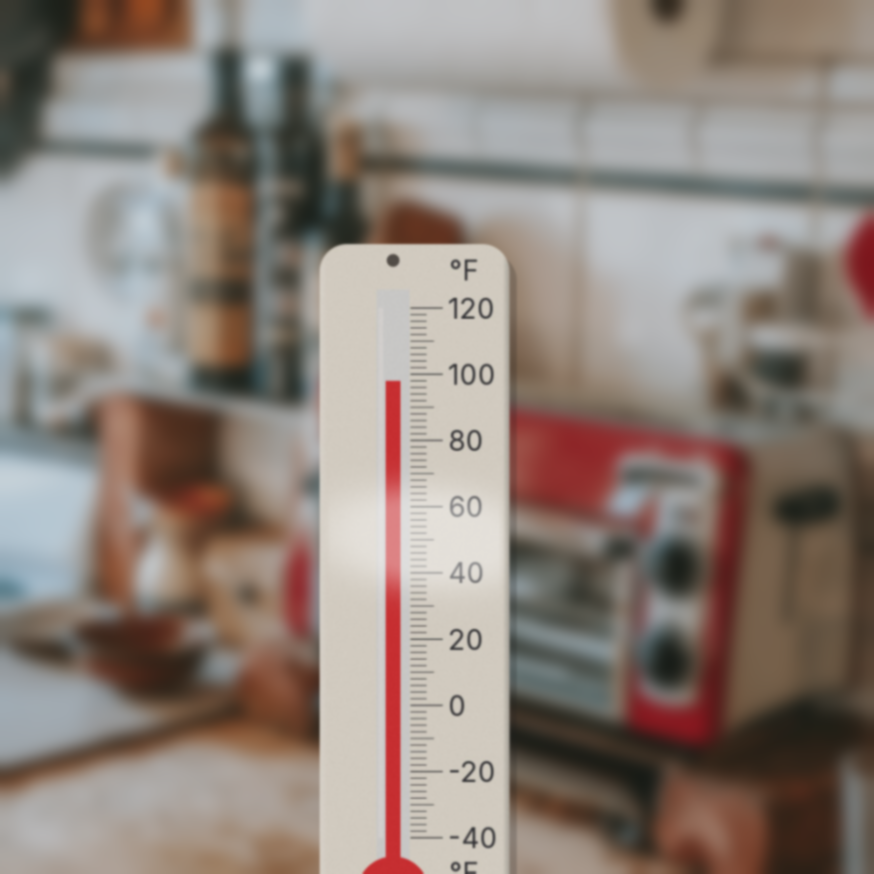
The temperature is 98 °F
